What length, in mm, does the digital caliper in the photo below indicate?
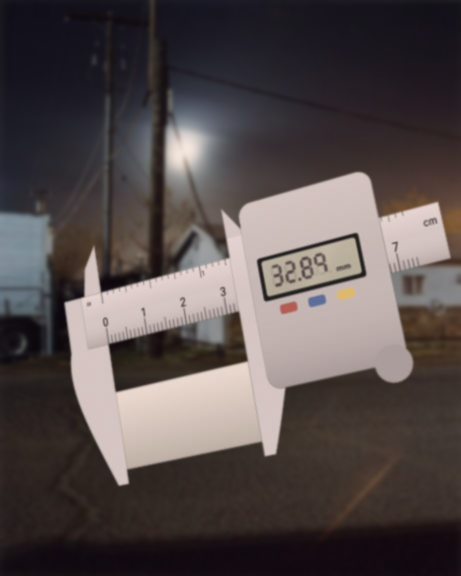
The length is 32.89 mm
